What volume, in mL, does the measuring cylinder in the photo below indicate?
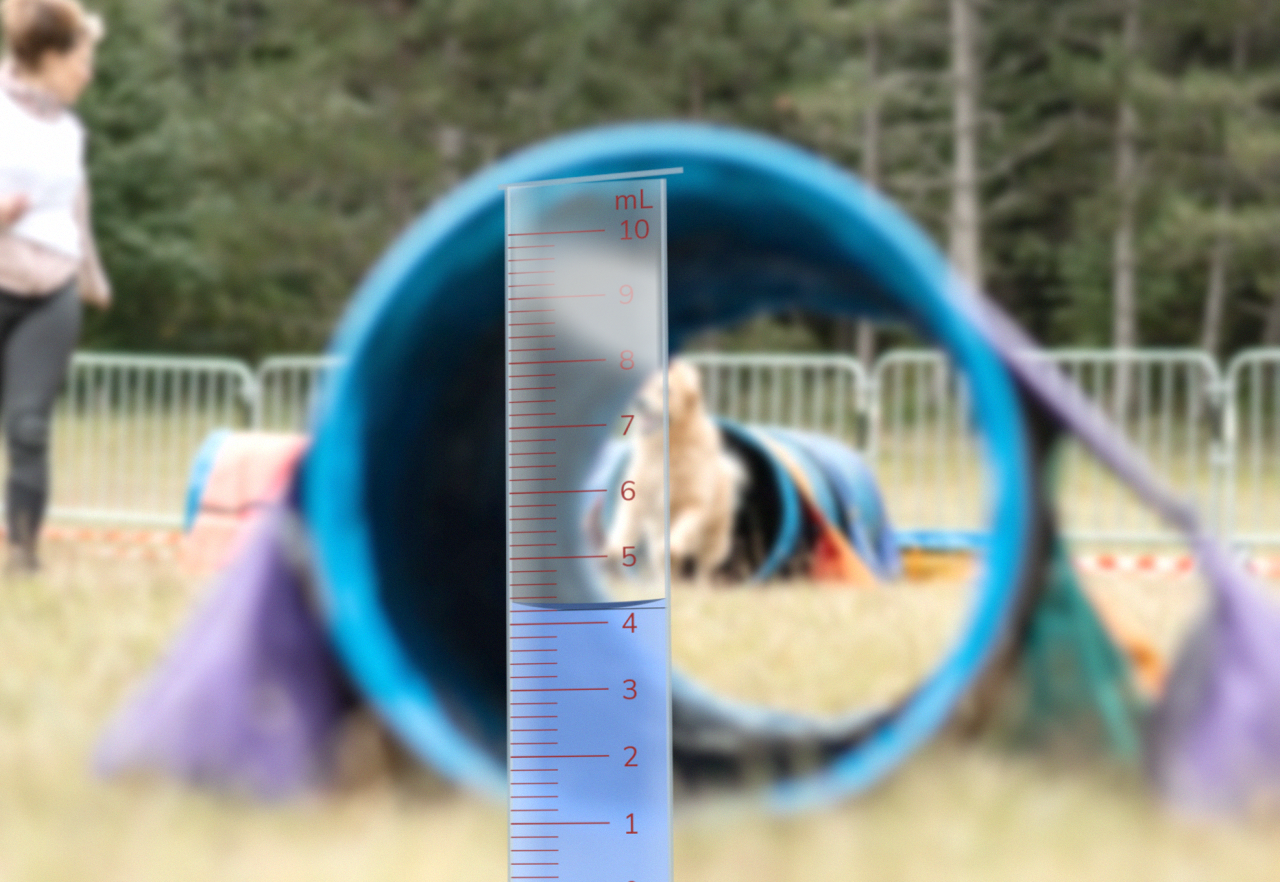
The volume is 4.2 mL
